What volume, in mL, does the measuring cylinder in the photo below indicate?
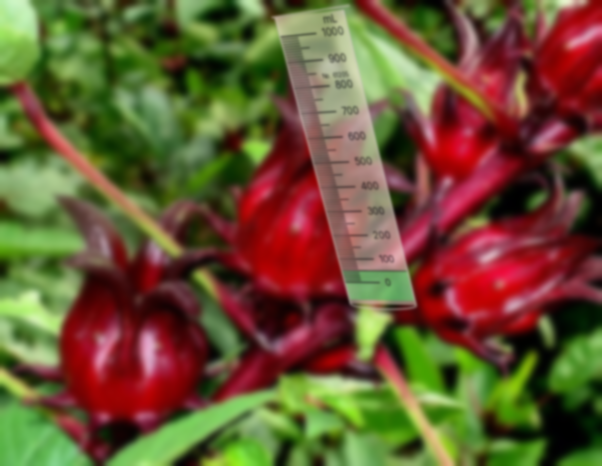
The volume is 50 mL
